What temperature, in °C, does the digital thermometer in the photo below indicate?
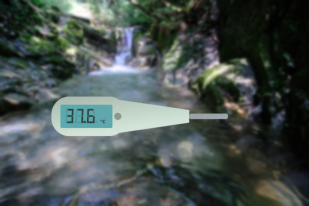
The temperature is 37.6 °C
